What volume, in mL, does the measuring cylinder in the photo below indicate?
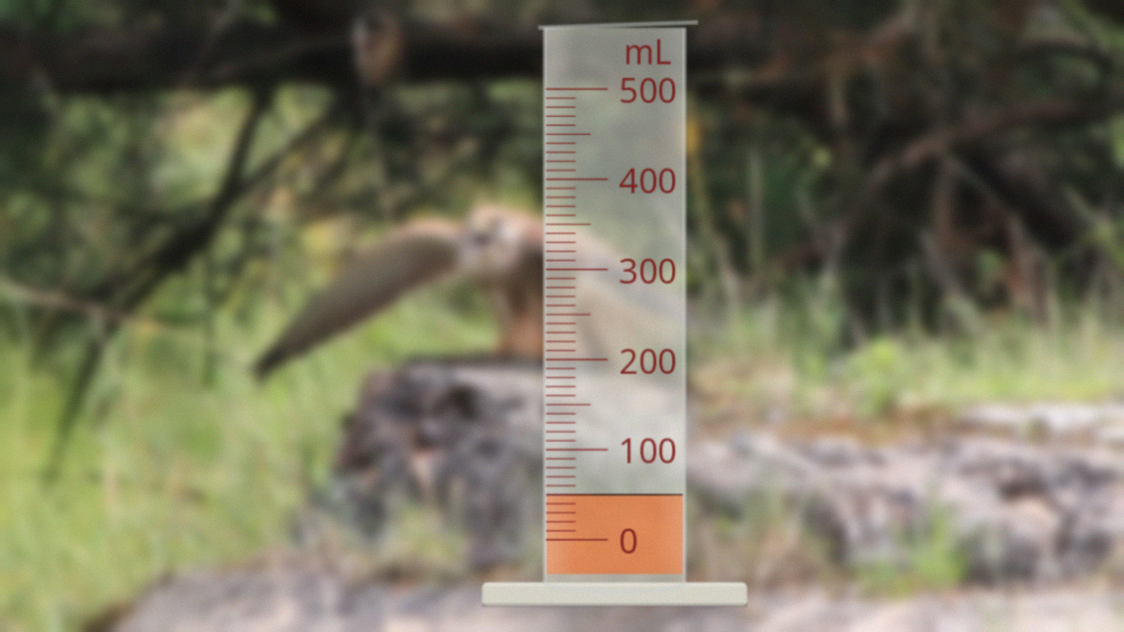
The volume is 50 mL
